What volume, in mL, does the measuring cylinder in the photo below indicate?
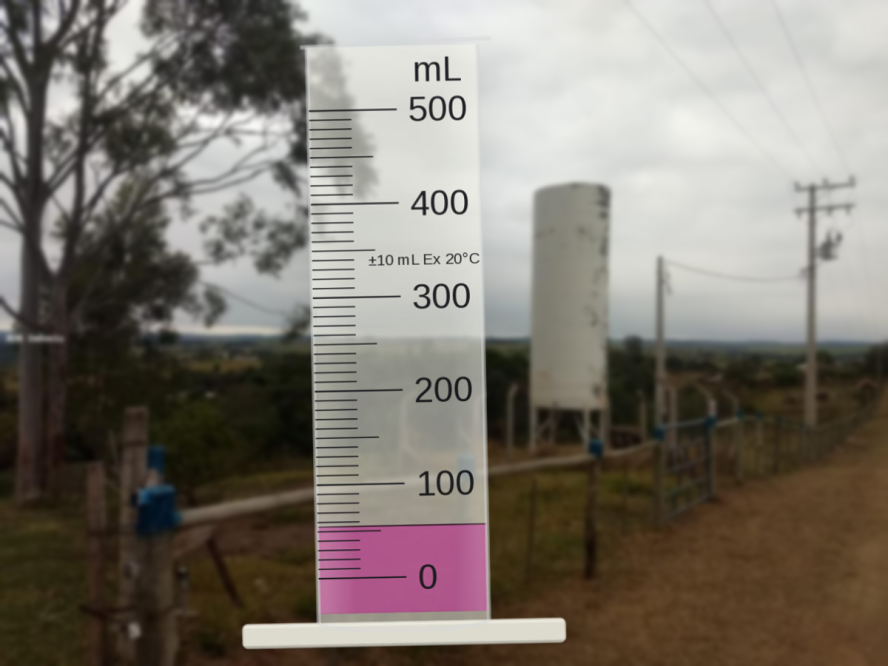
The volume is 55 mL
